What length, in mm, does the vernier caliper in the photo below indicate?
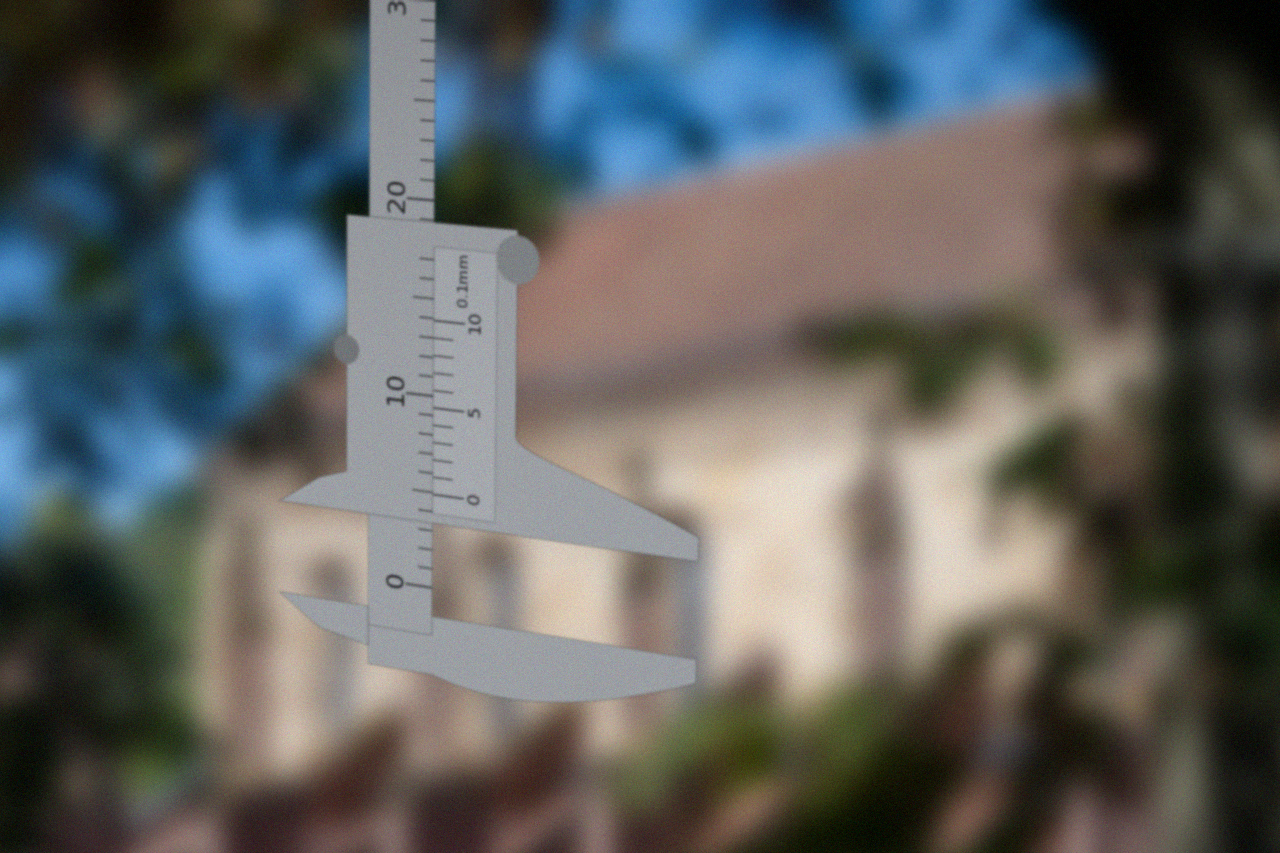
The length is 4.9 mm
